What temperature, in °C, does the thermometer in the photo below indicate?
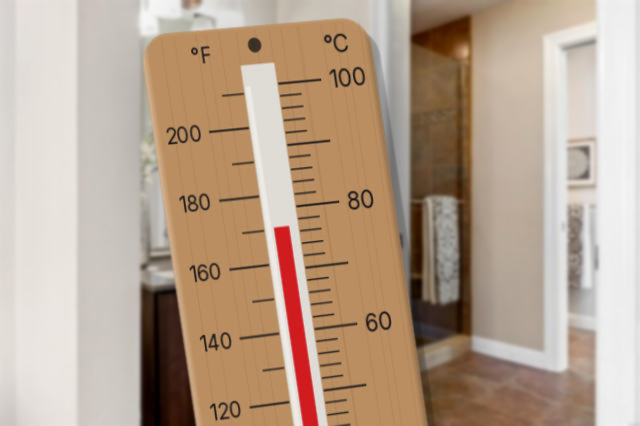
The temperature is 77 °C
